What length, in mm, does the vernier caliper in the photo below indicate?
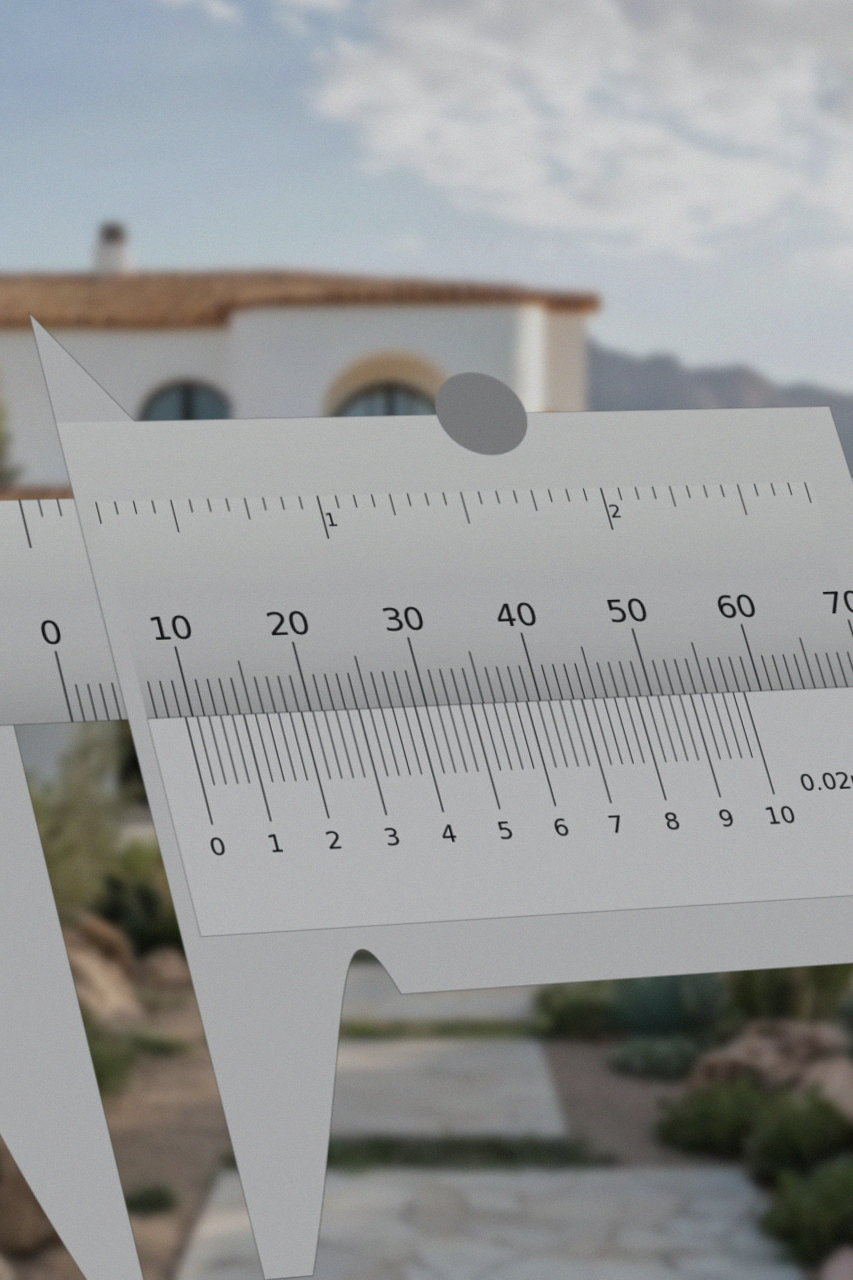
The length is 9.4 mm
